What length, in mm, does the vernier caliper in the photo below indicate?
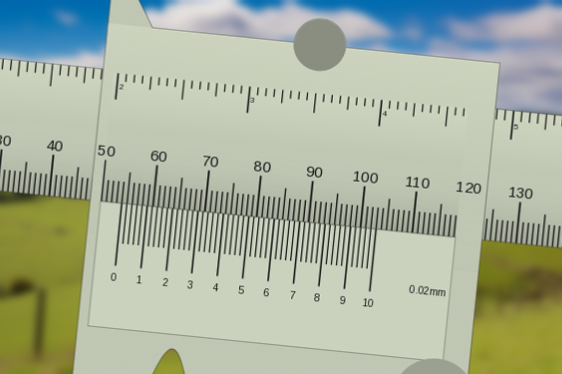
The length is 54.0 mm
